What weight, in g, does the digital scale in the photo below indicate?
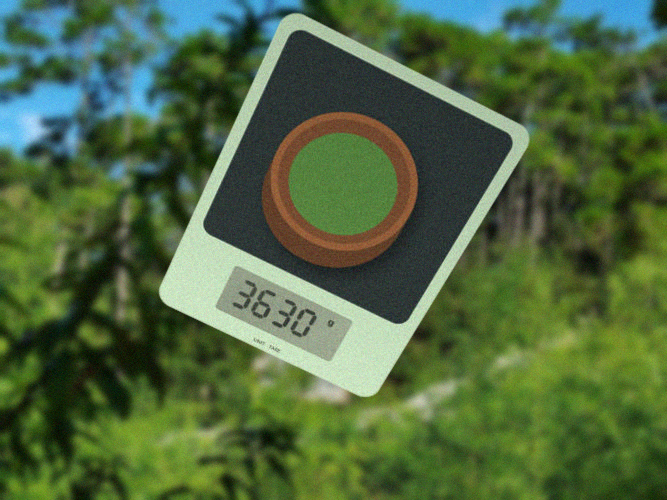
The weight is 3630 g
